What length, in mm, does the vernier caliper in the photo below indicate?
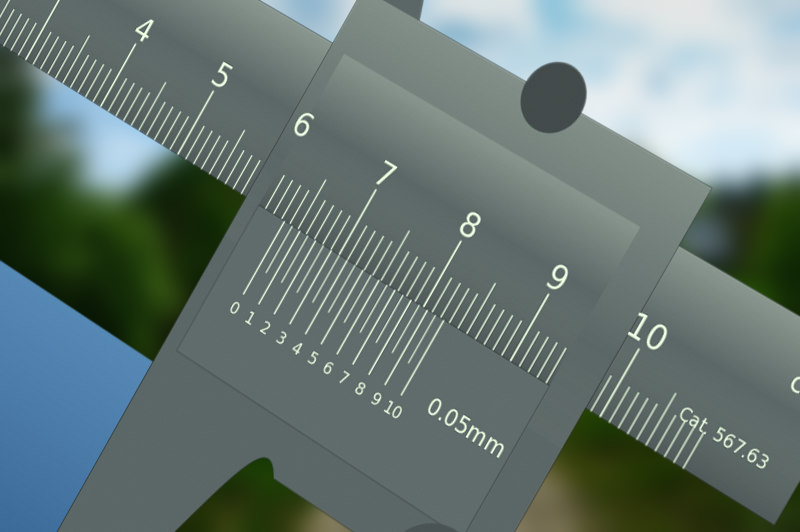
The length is 63.4 mm
